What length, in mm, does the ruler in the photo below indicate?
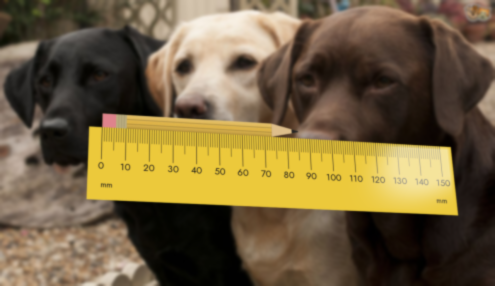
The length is 85 mm
